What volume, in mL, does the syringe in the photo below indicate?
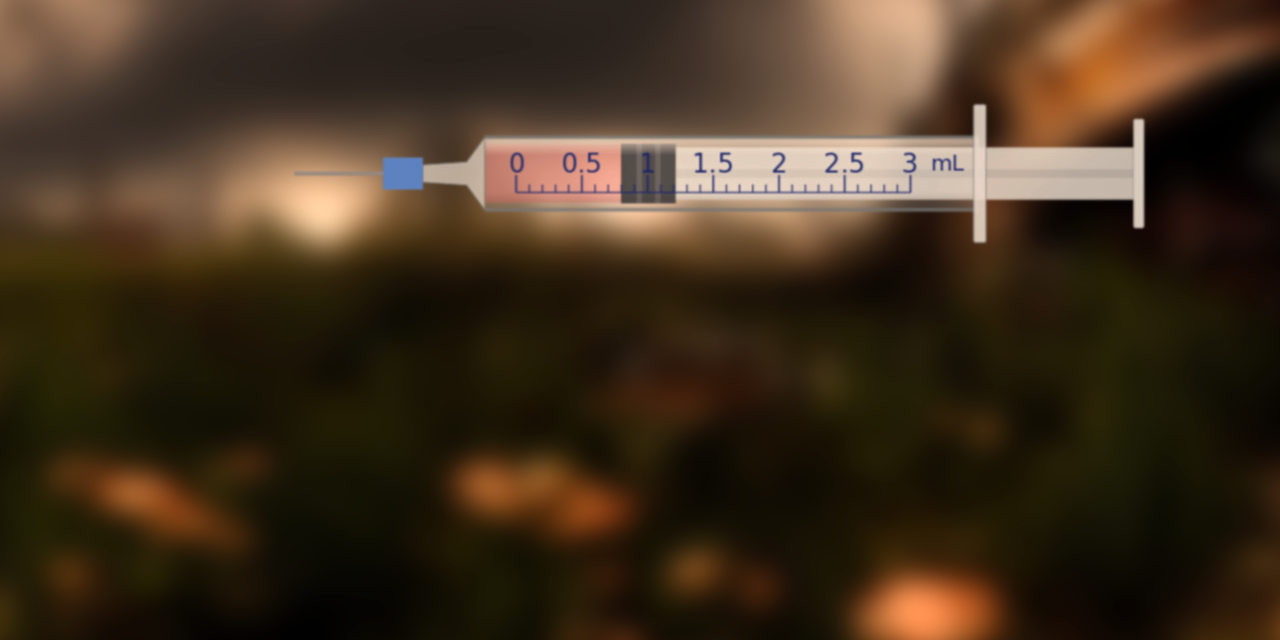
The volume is 0.8 mL
